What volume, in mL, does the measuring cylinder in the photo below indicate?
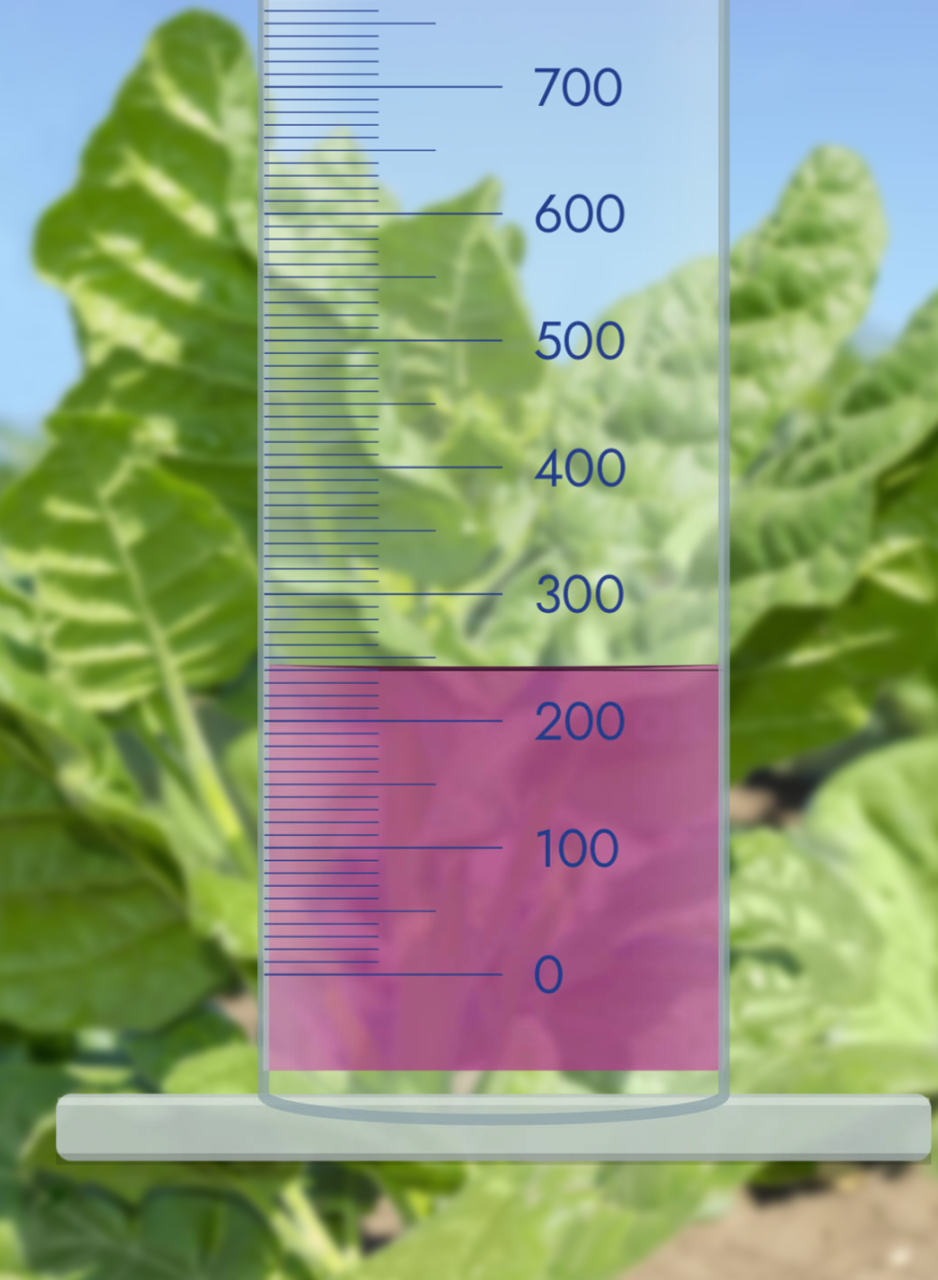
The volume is 240 mL
